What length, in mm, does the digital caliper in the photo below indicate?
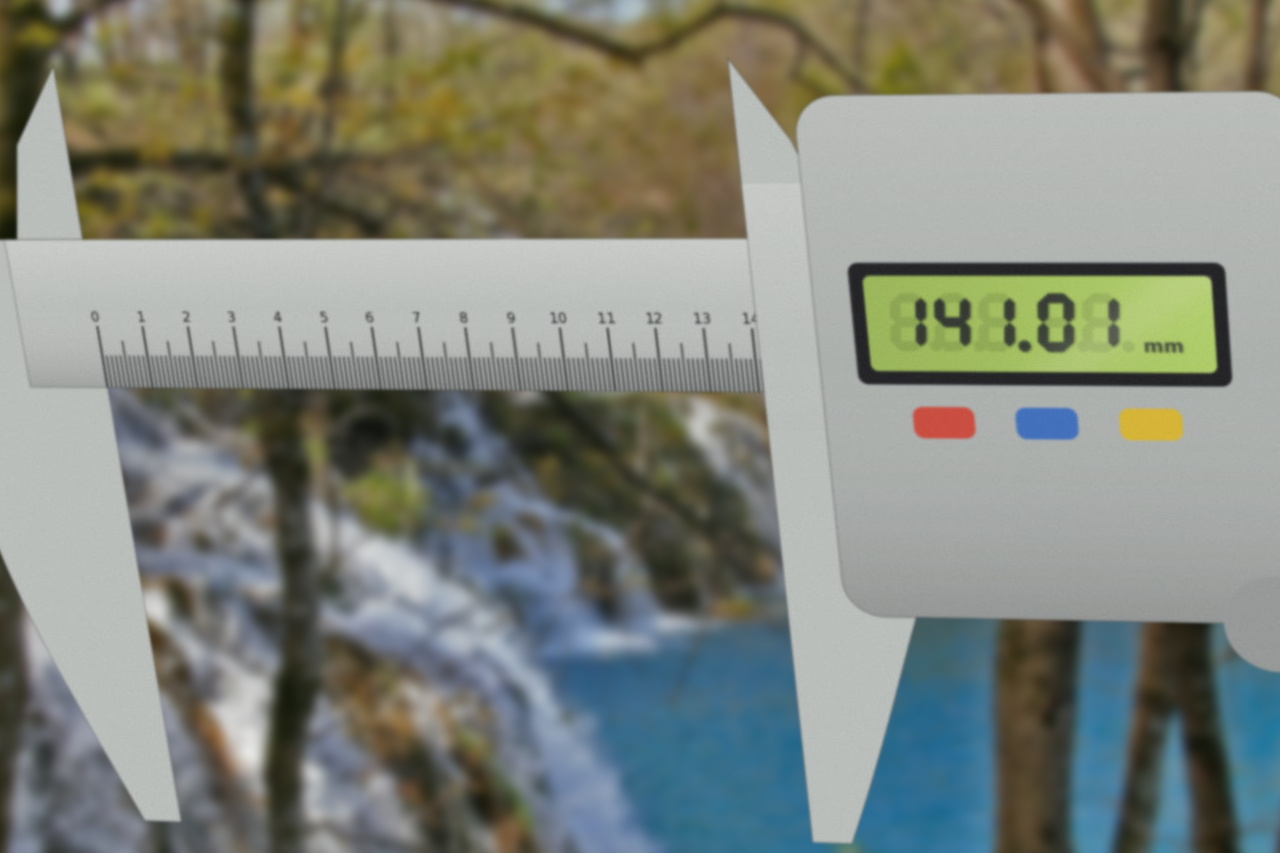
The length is 141.01 mm
